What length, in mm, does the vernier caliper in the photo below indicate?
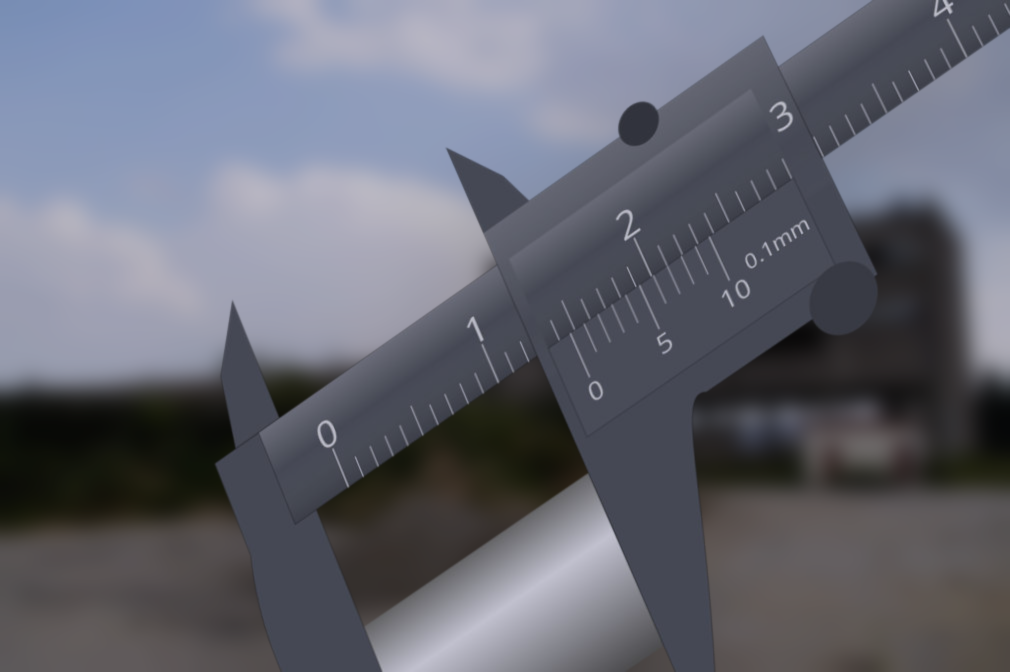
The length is 14.7 mm
